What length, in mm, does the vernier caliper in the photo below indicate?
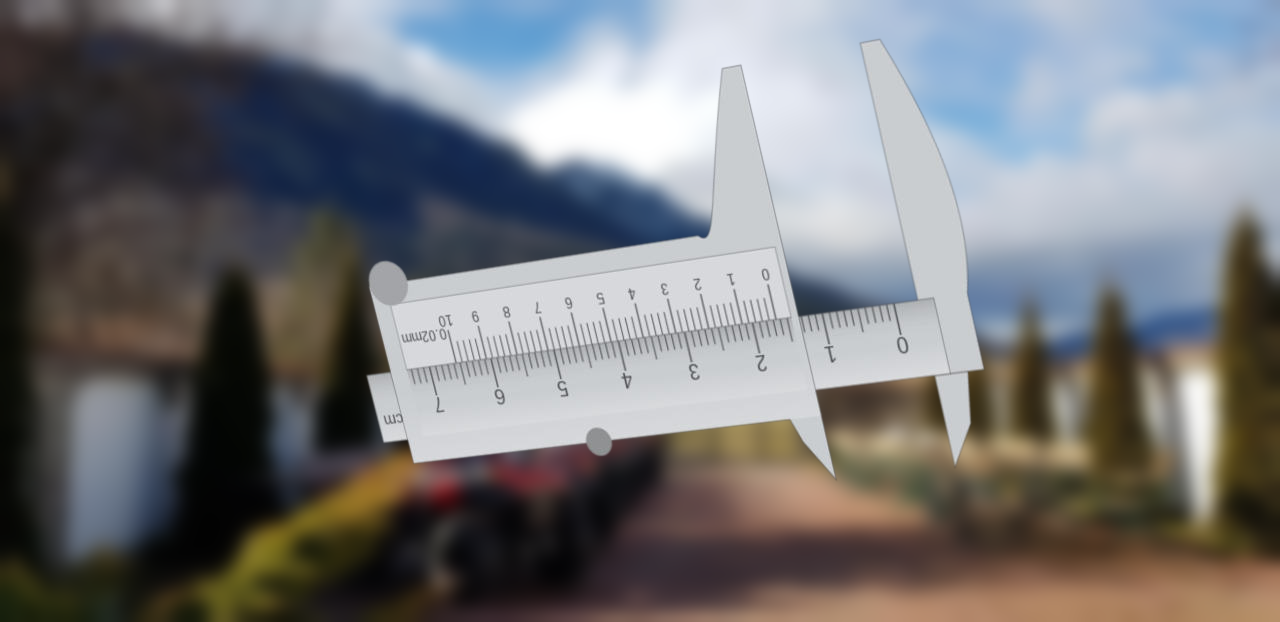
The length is 16.6 mm
